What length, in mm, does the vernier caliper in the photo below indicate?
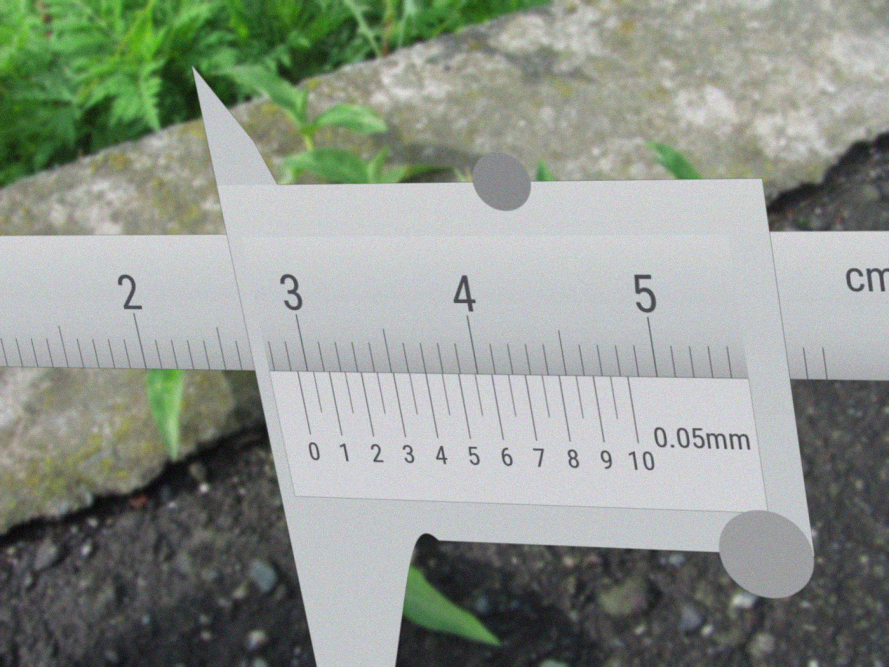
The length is 29.4 mm
